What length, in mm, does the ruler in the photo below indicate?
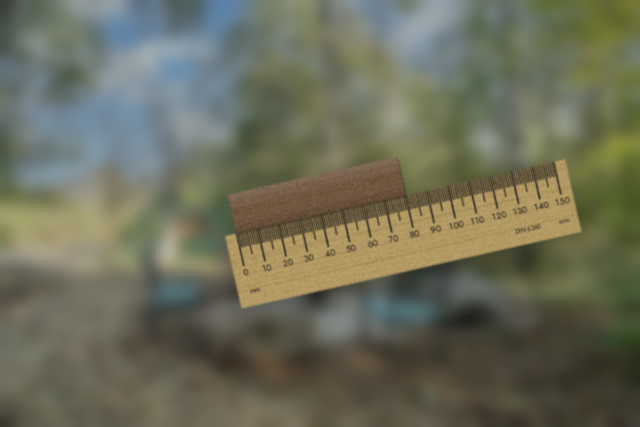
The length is 80 mm
